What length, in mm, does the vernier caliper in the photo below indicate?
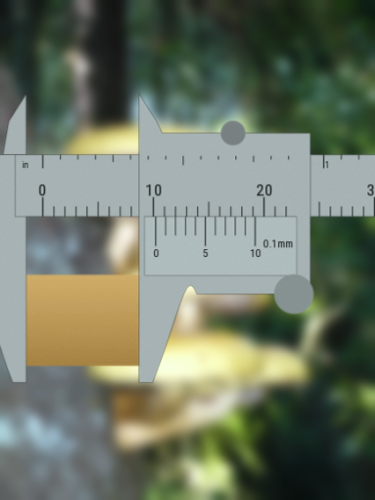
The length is 10.2 mm
